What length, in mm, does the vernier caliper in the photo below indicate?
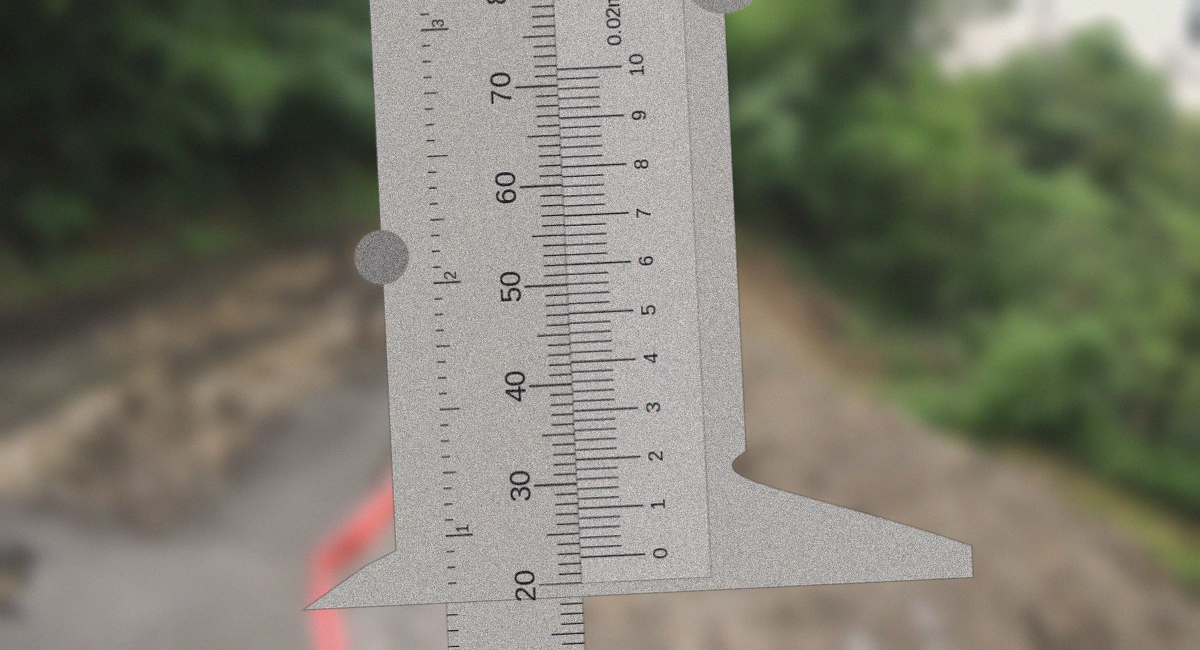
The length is 22.6 mm
